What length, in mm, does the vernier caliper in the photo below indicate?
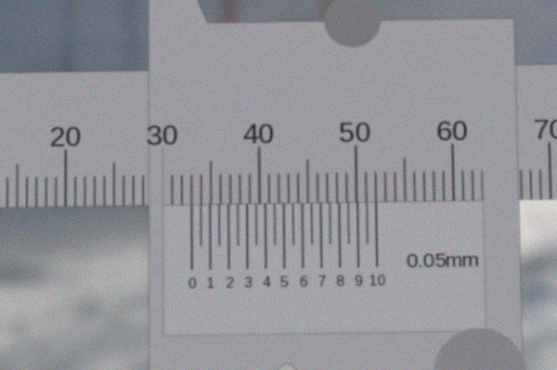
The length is 33.0 mm
